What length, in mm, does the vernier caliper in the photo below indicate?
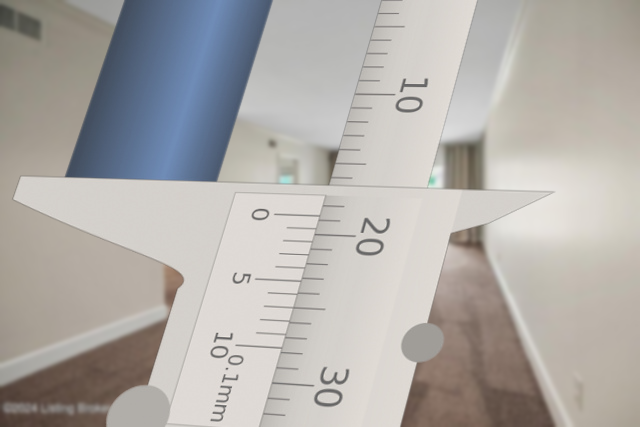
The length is 18.7 mm
